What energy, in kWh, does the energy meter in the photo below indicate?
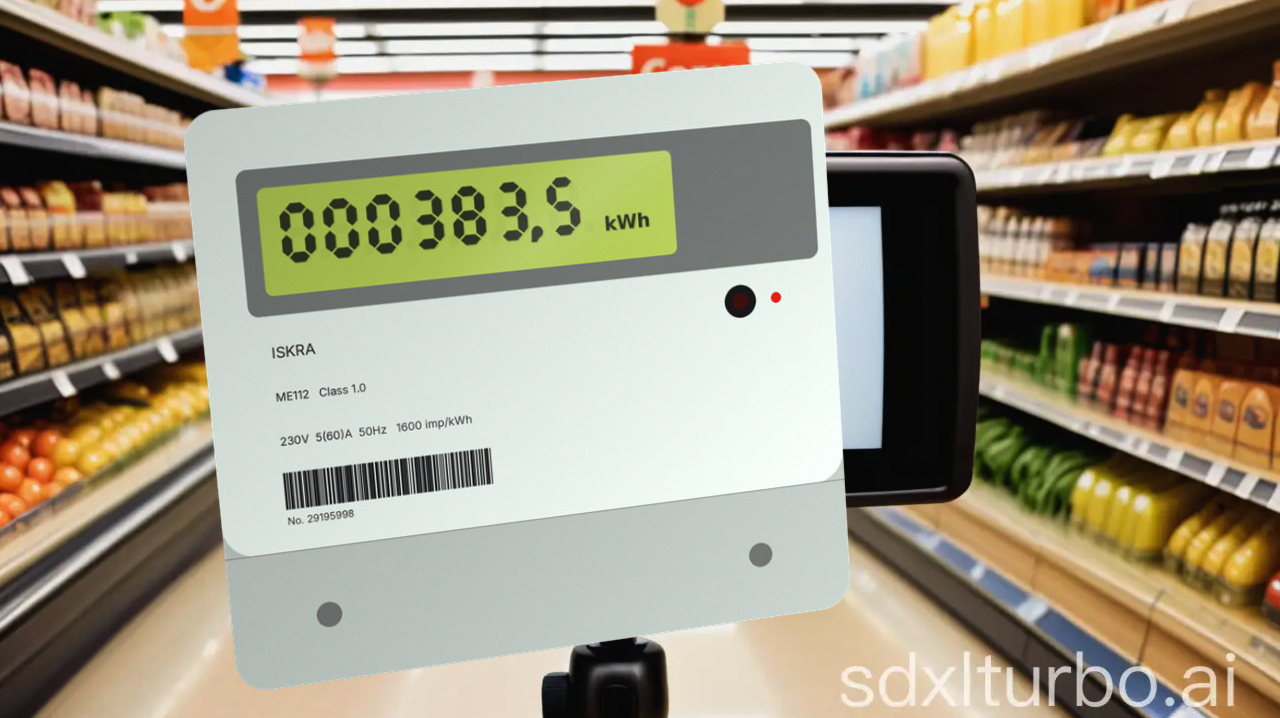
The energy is 383.5 kWh
